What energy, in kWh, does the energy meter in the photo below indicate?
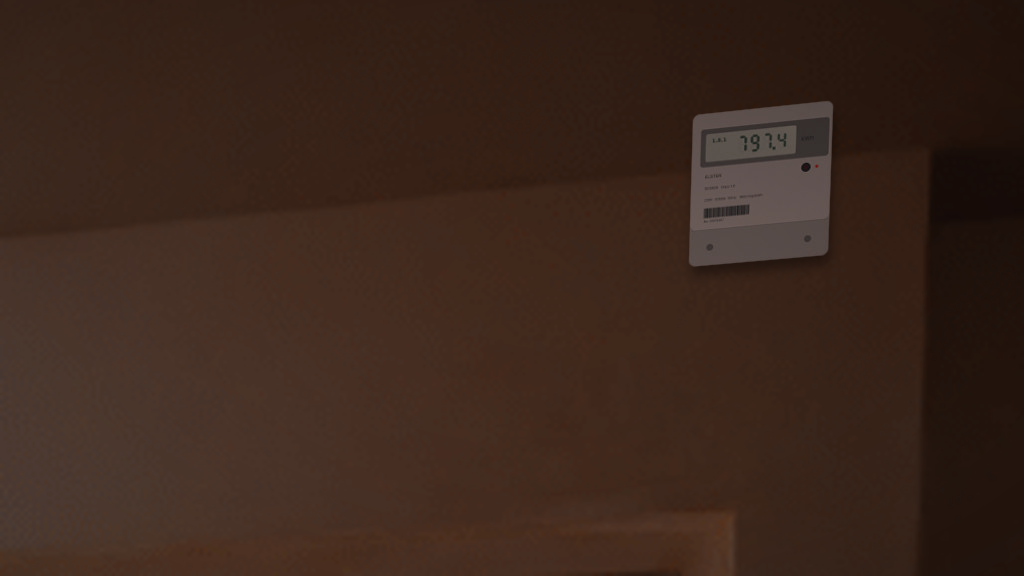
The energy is 797.4 kWh
